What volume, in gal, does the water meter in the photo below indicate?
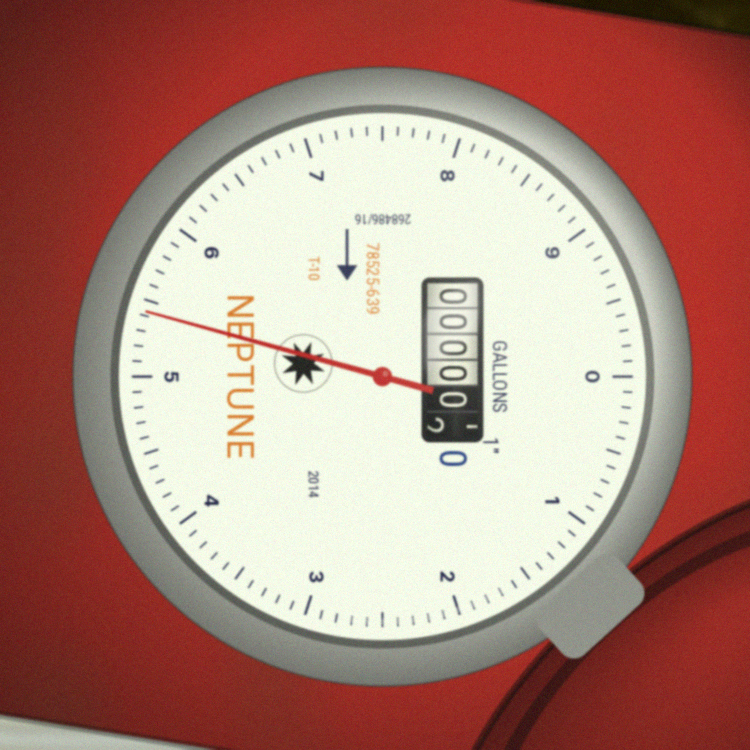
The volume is 15.4 gal
